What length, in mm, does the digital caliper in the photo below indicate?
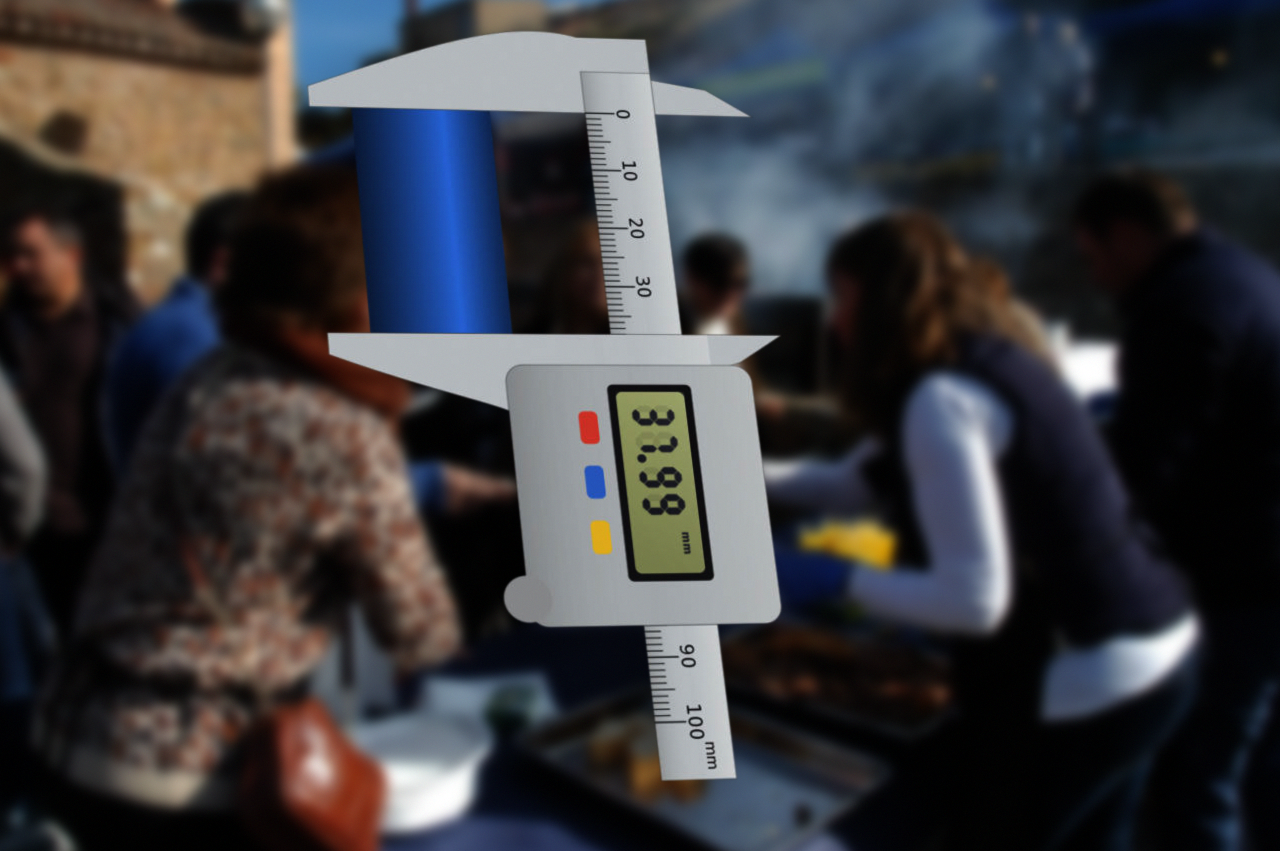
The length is 37.99 mm
